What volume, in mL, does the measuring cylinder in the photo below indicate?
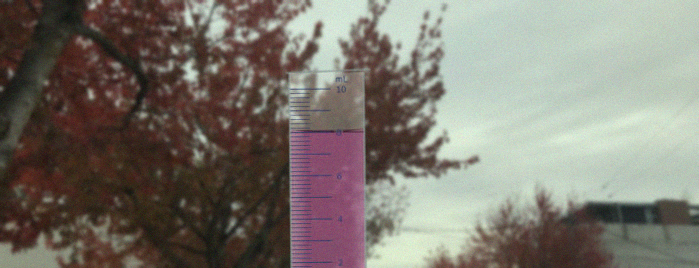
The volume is 8 mL
